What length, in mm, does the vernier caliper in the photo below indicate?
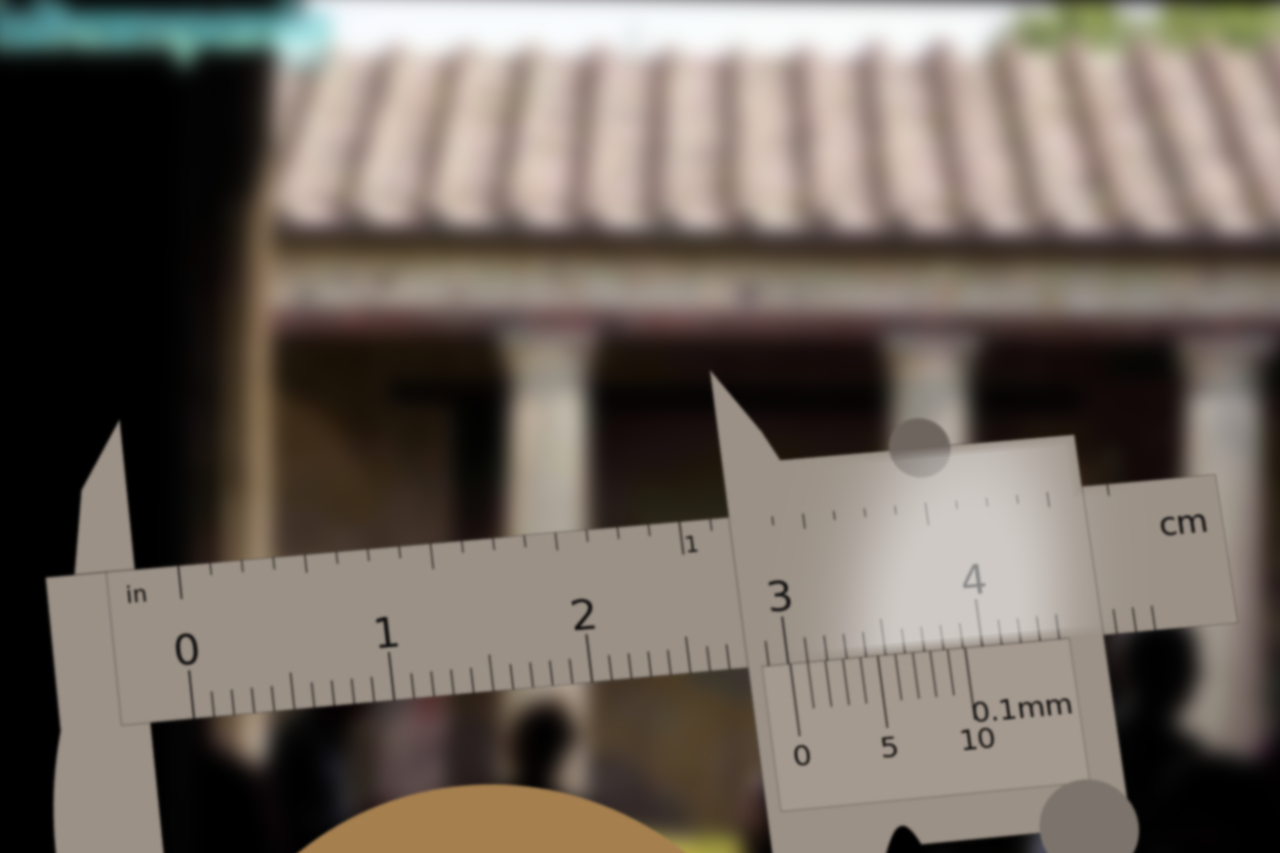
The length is 30.1 mm
